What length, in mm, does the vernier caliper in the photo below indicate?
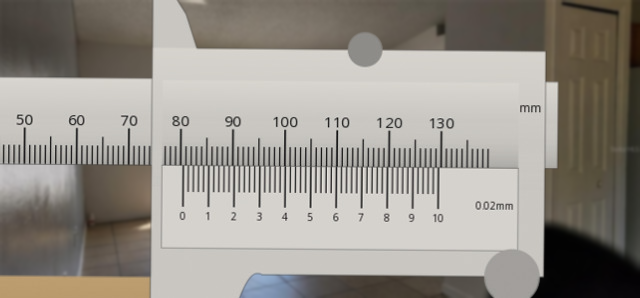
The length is 80.5 mm
